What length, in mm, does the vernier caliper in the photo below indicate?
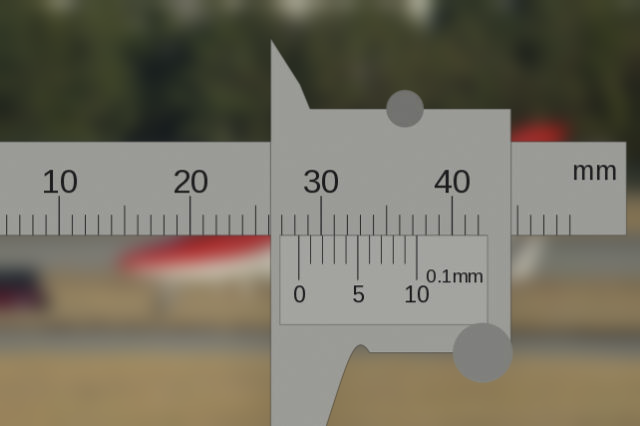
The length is 28.3 mm
